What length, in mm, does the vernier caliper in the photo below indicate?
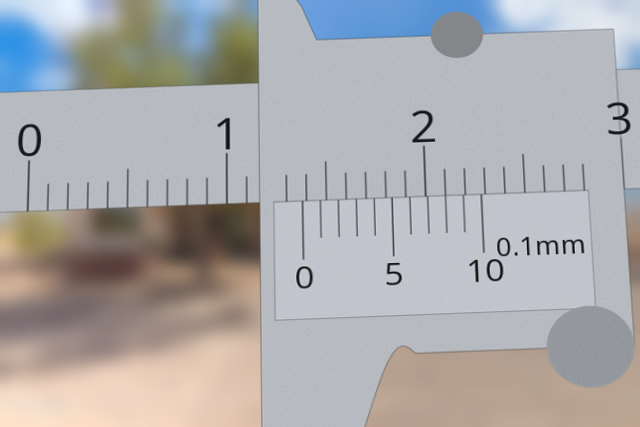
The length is 13.8 mm
